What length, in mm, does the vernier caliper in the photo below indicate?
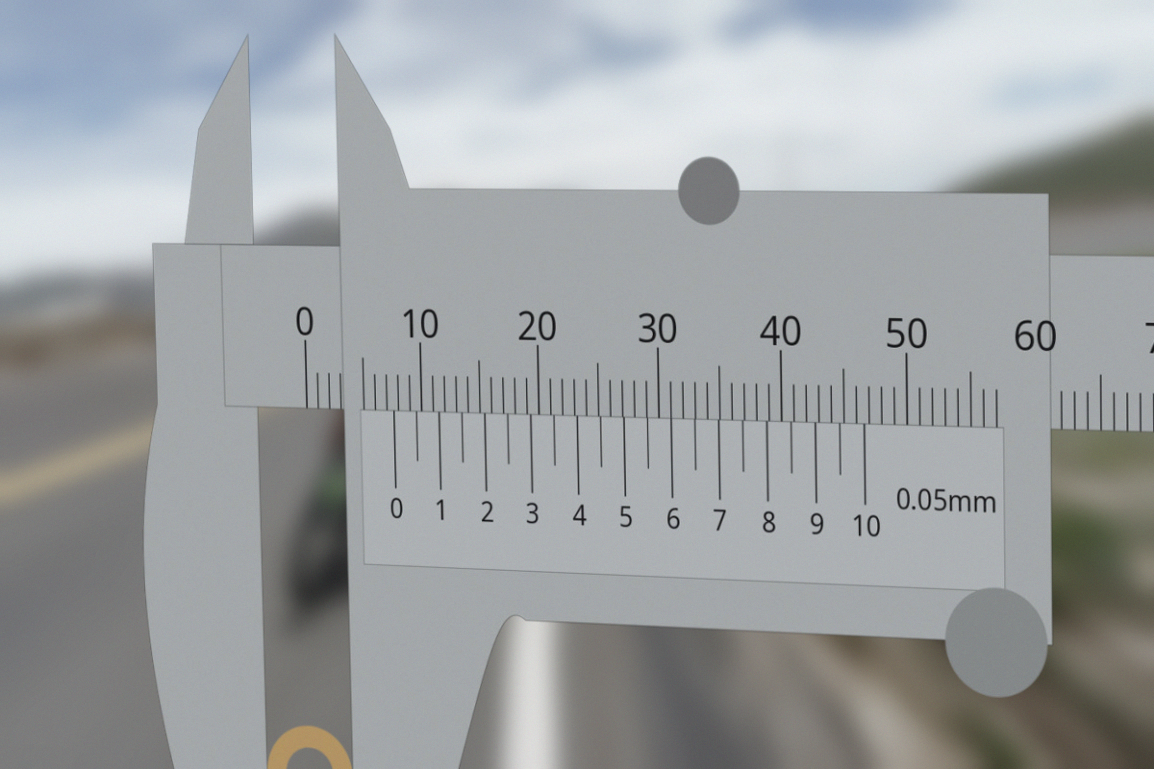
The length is 7.6 mm
